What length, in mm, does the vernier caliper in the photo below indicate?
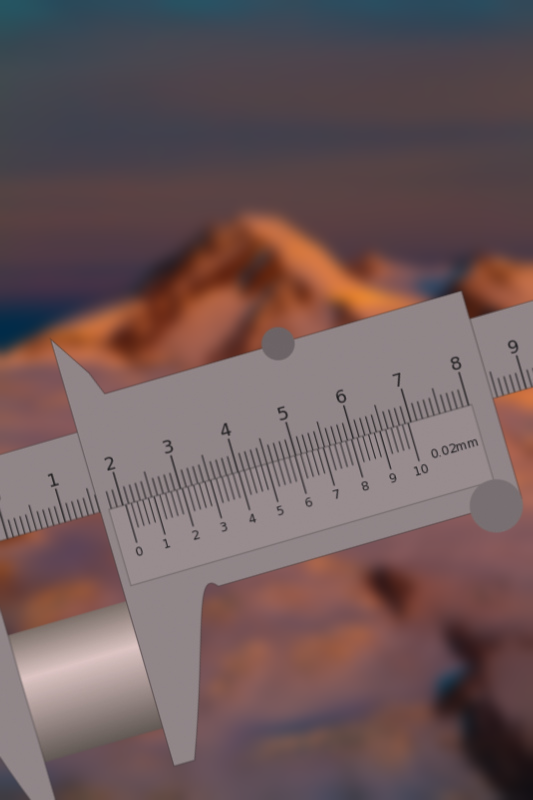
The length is 20.5 mm
